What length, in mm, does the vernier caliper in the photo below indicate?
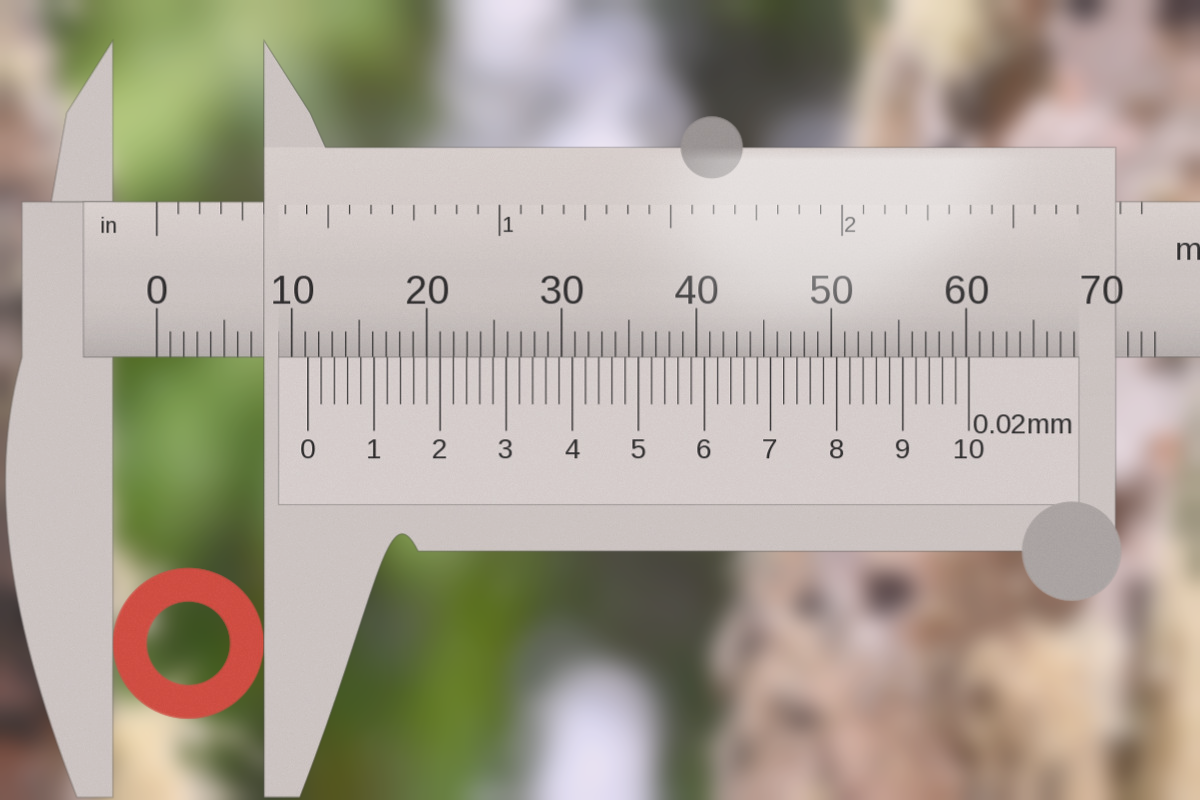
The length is 11.2 mm
